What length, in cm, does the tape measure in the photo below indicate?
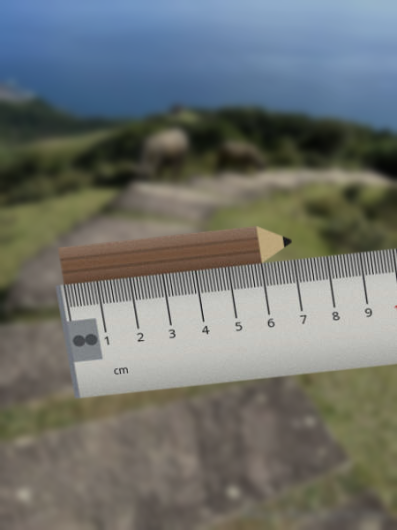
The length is 7 cm
